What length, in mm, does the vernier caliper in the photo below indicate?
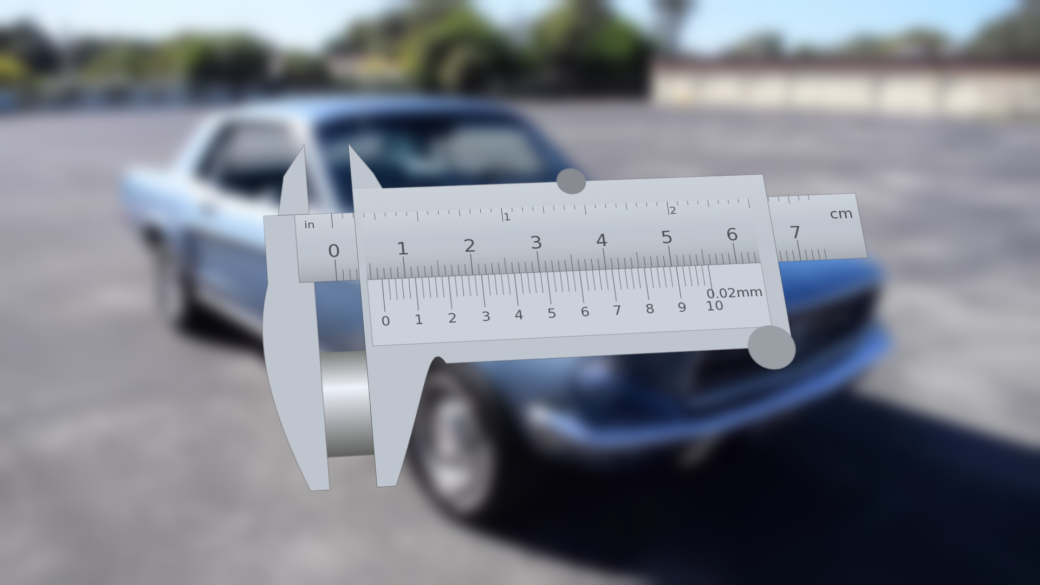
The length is 6.6 mm
